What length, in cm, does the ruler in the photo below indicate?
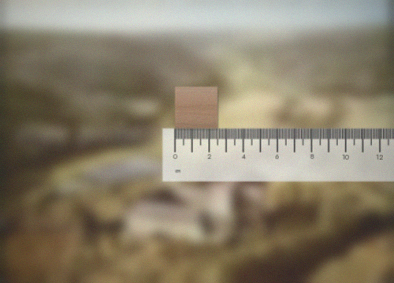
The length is 2.5 cm
